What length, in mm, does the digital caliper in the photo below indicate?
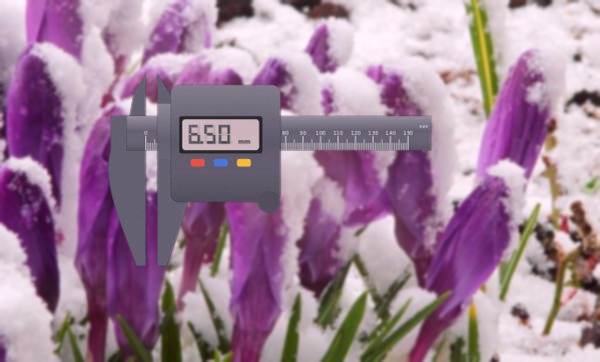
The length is 6.50 mm
